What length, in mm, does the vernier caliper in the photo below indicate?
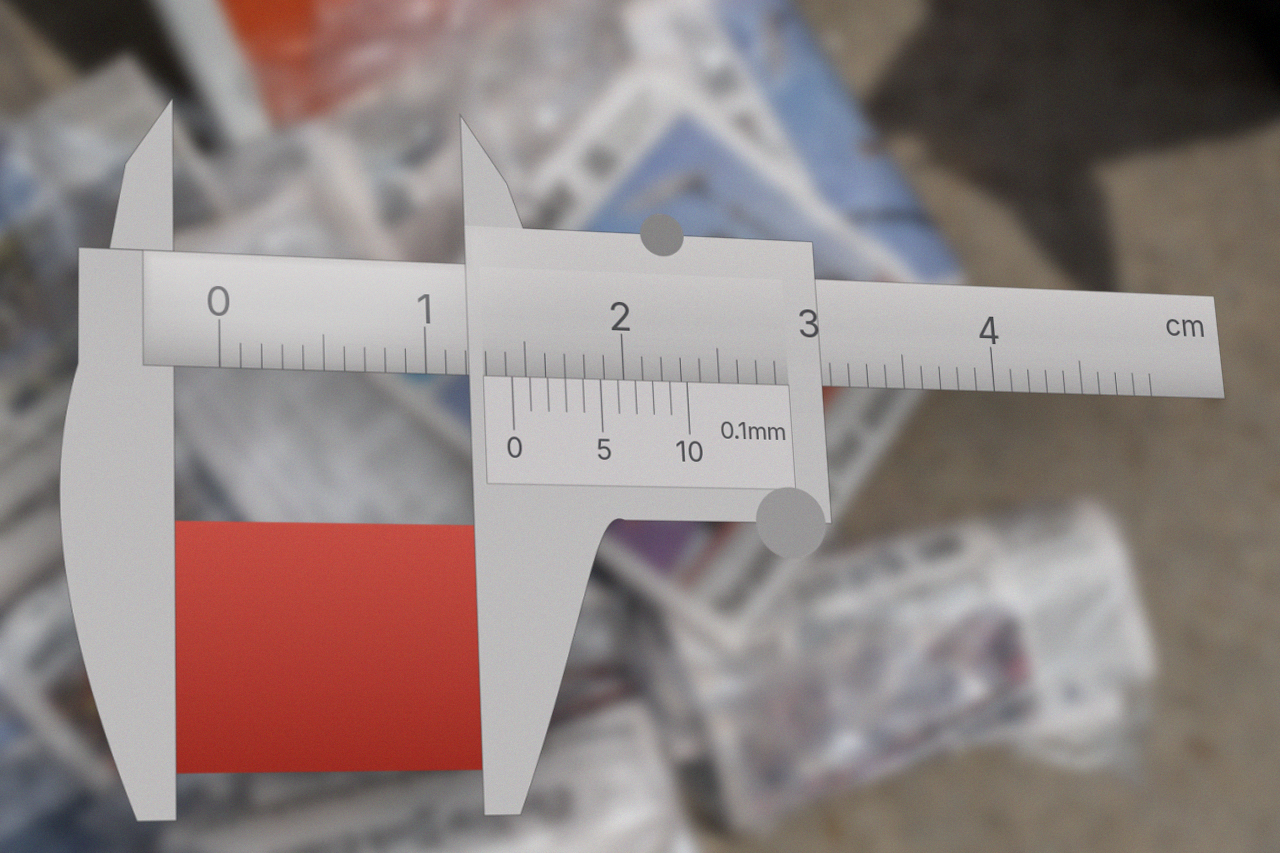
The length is 14.3 mm
